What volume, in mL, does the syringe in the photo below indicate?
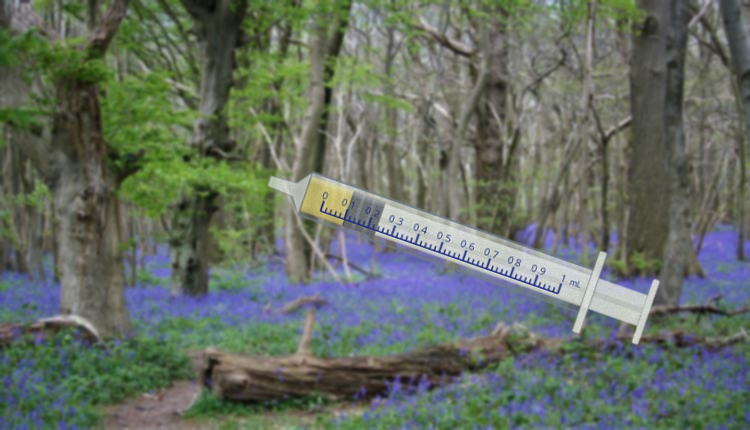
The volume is 0.1 mL
